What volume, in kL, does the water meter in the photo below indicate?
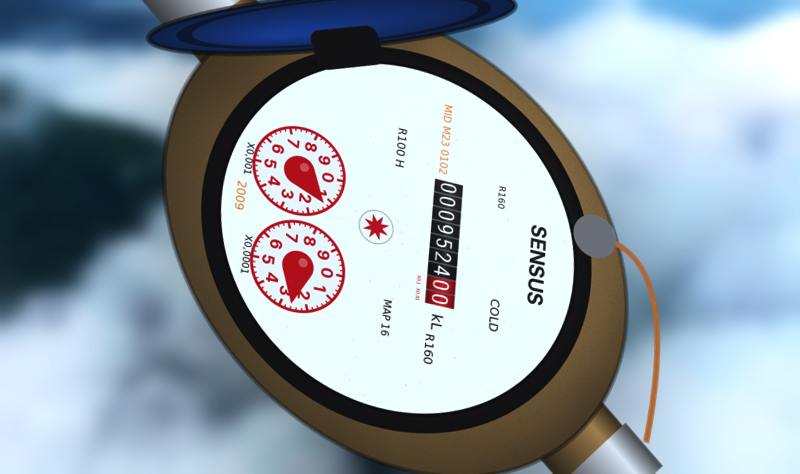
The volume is 9524.0012 kL
